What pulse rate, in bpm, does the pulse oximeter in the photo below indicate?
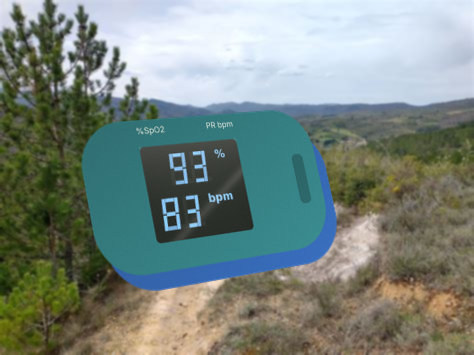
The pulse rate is 83 bpm
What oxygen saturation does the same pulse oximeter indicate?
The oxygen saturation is 93 %
